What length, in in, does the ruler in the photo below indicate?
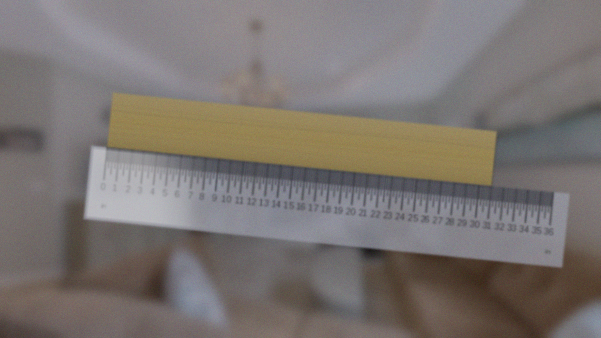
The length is 31 in
